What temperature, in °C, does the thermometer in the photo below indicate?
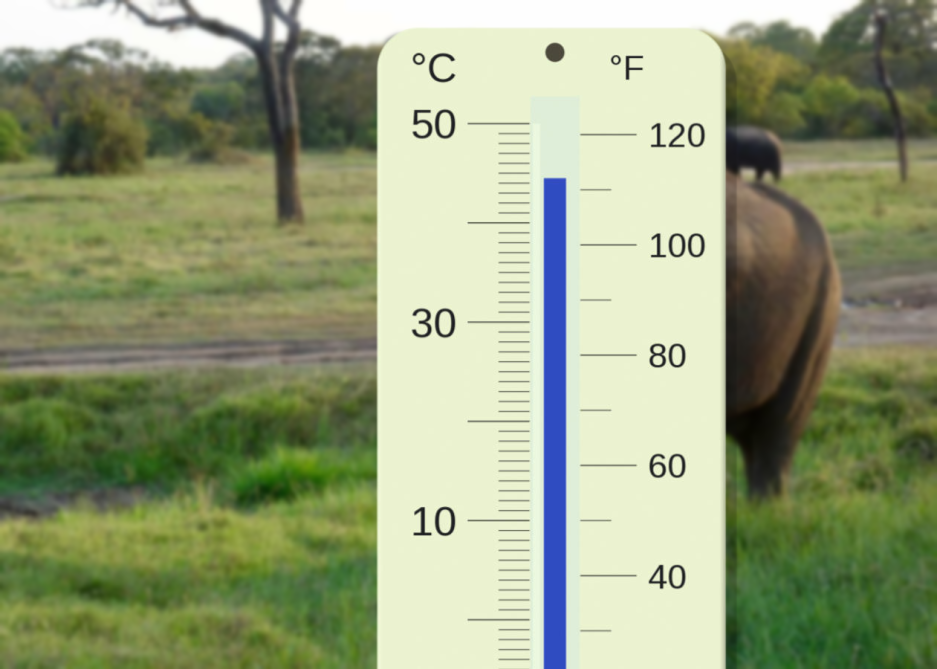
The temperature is 44.5 °C
